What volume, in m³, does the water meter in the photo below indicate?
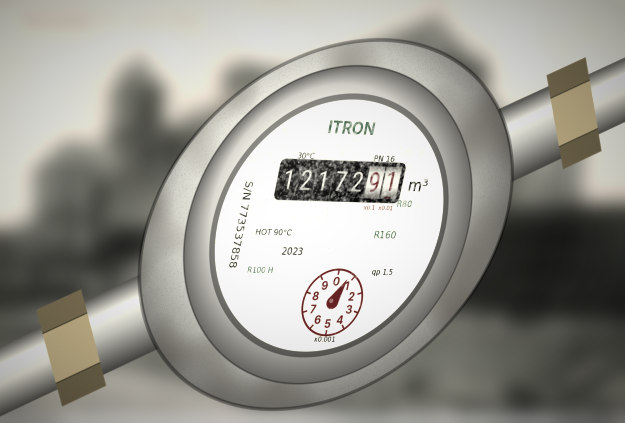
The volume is 12172.910 m³
